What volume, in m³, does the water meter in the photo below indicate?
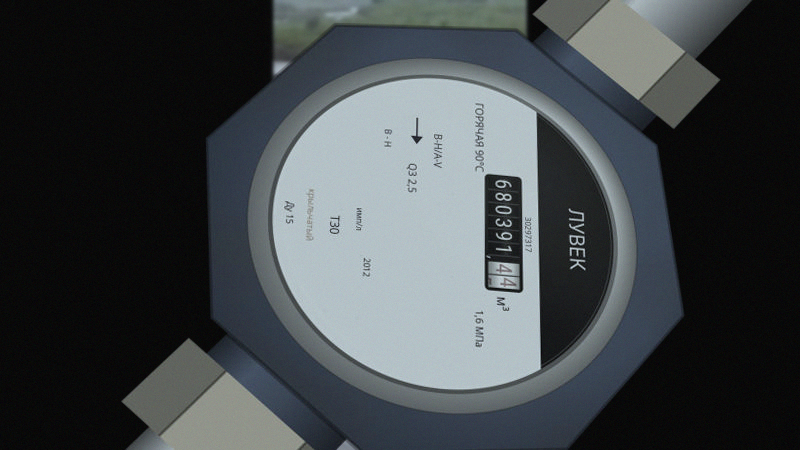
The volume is 680391.44 m³
